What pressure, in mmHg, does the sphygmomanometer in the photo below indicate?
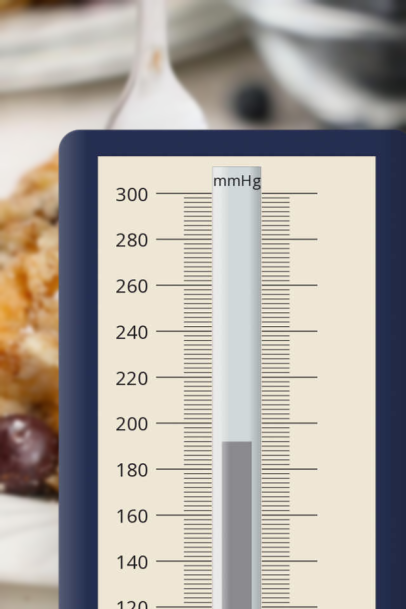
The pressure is 192 mmHg
